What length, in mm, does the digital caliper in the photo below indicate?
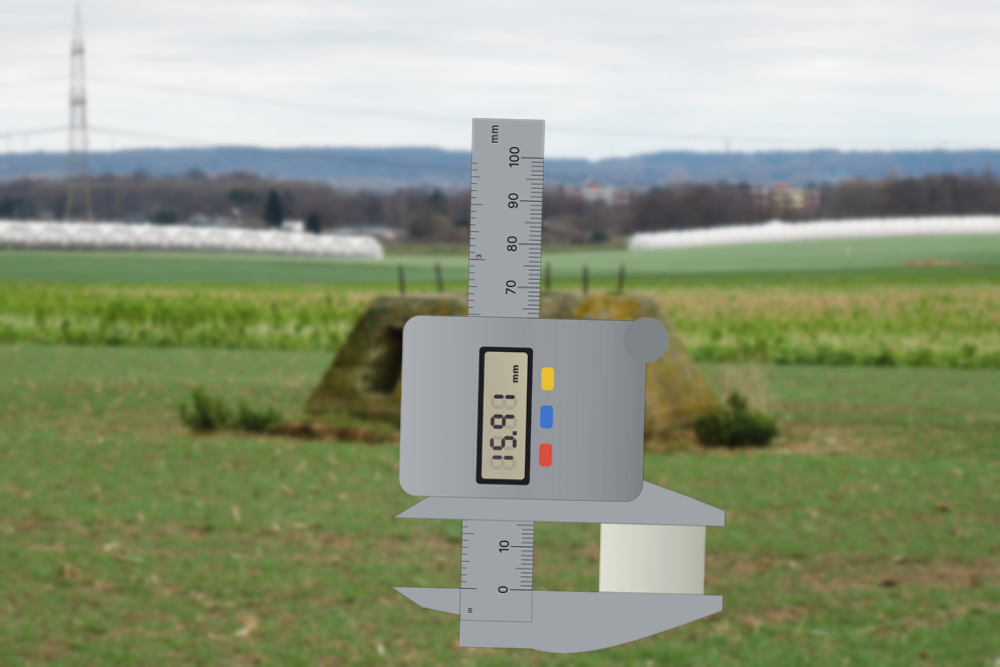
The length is 15.91 mm
